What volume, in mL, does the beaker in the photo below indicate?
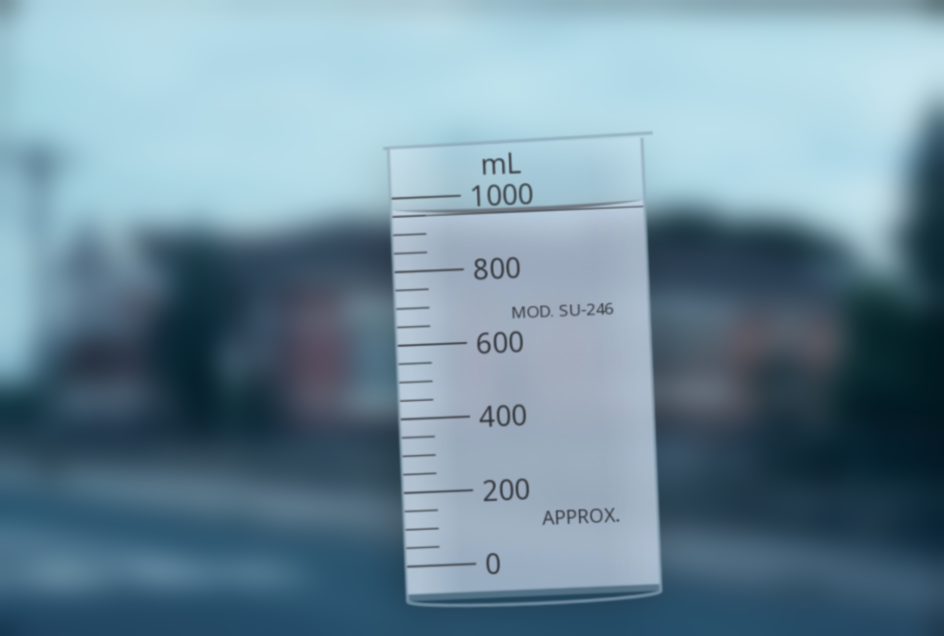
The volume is 950 mL
